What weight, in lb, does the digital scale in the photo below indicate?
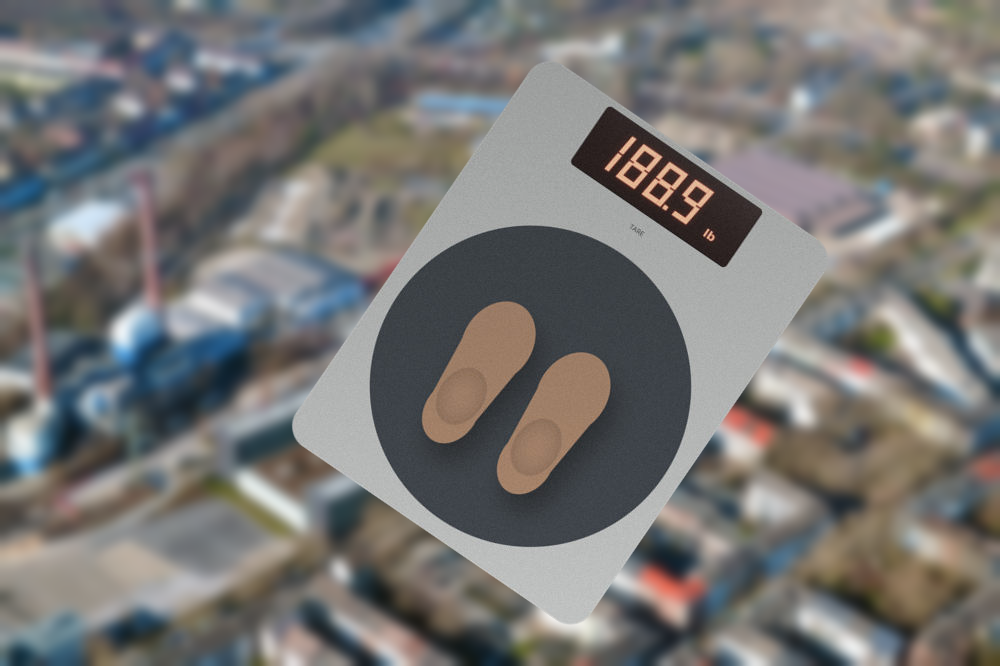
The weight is 188.9 lb
